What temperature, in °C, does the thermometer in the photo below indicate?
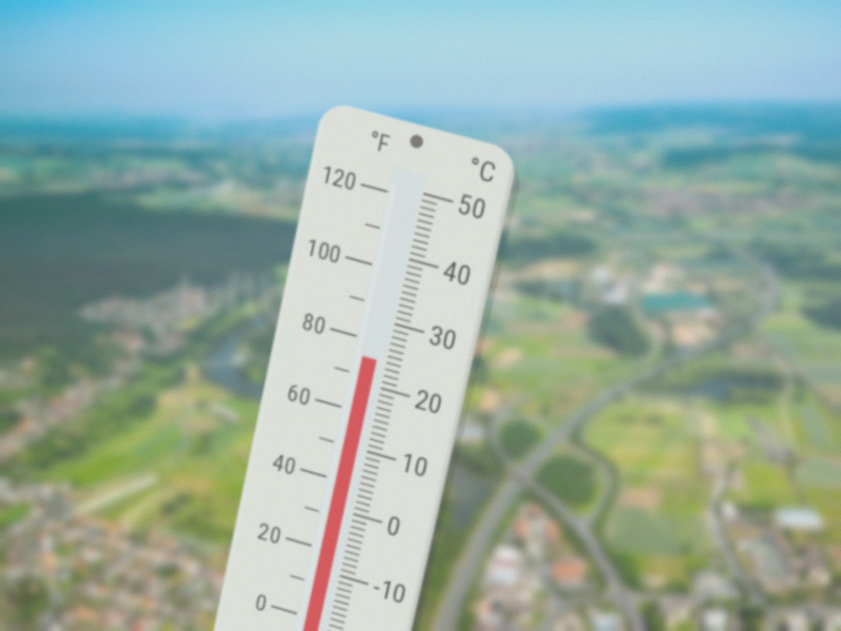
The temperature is 24 °C
